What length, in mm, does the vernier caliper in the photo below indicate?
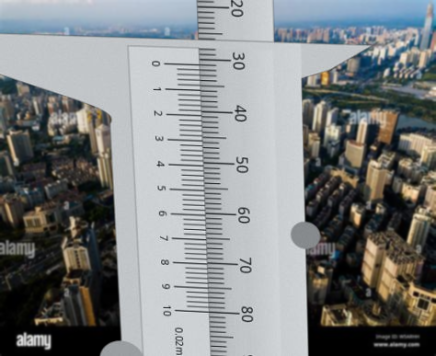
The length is 31.0 mm
